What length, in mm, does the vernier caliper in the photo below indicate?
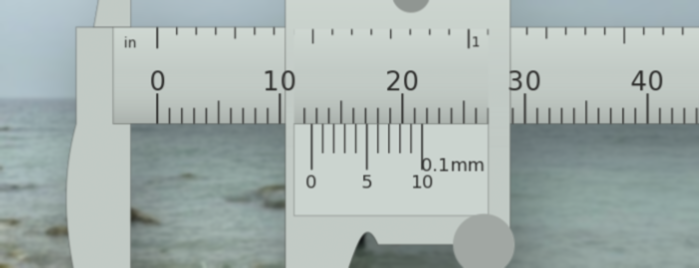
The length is 12.6 mm
